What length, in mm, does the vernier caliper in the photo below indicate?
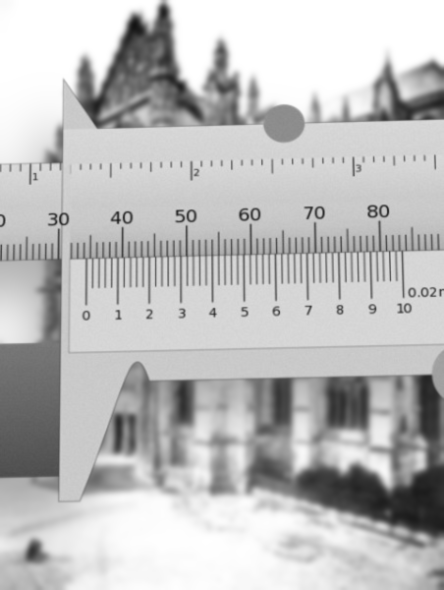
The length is 34.4 mm
